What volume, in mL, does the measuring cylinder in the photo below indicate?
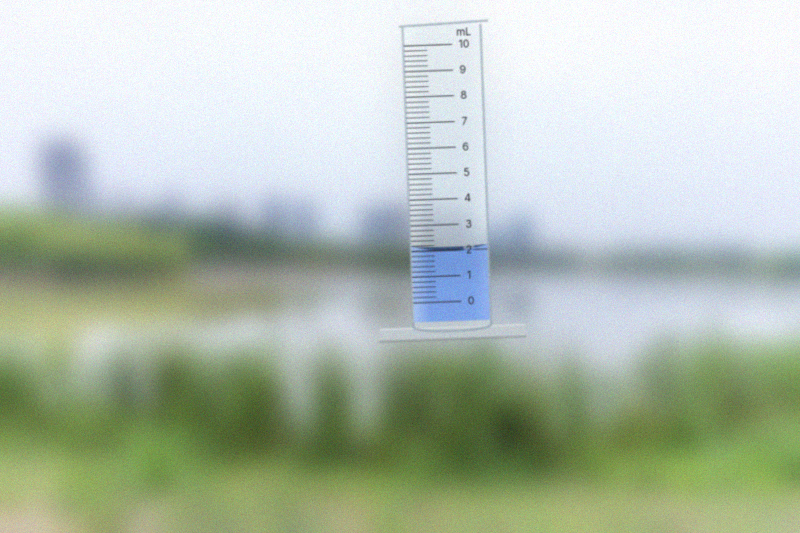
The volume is 2 mL
